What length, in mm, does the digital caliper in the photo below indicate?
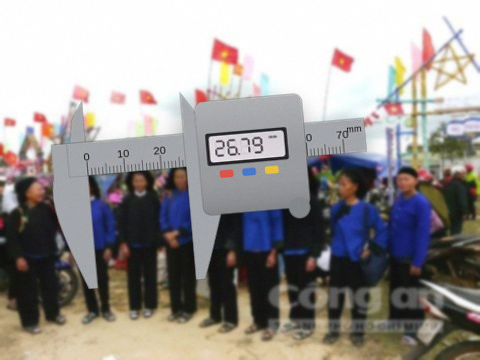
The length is 26.79 mm
